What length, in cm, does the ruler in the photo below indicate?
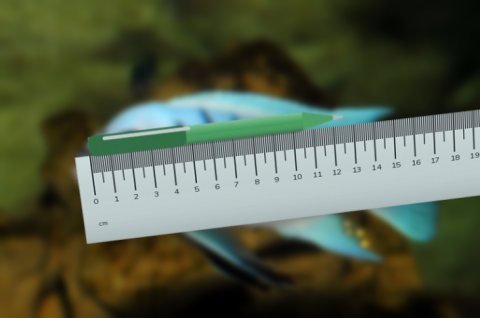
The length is 12.5 cm
